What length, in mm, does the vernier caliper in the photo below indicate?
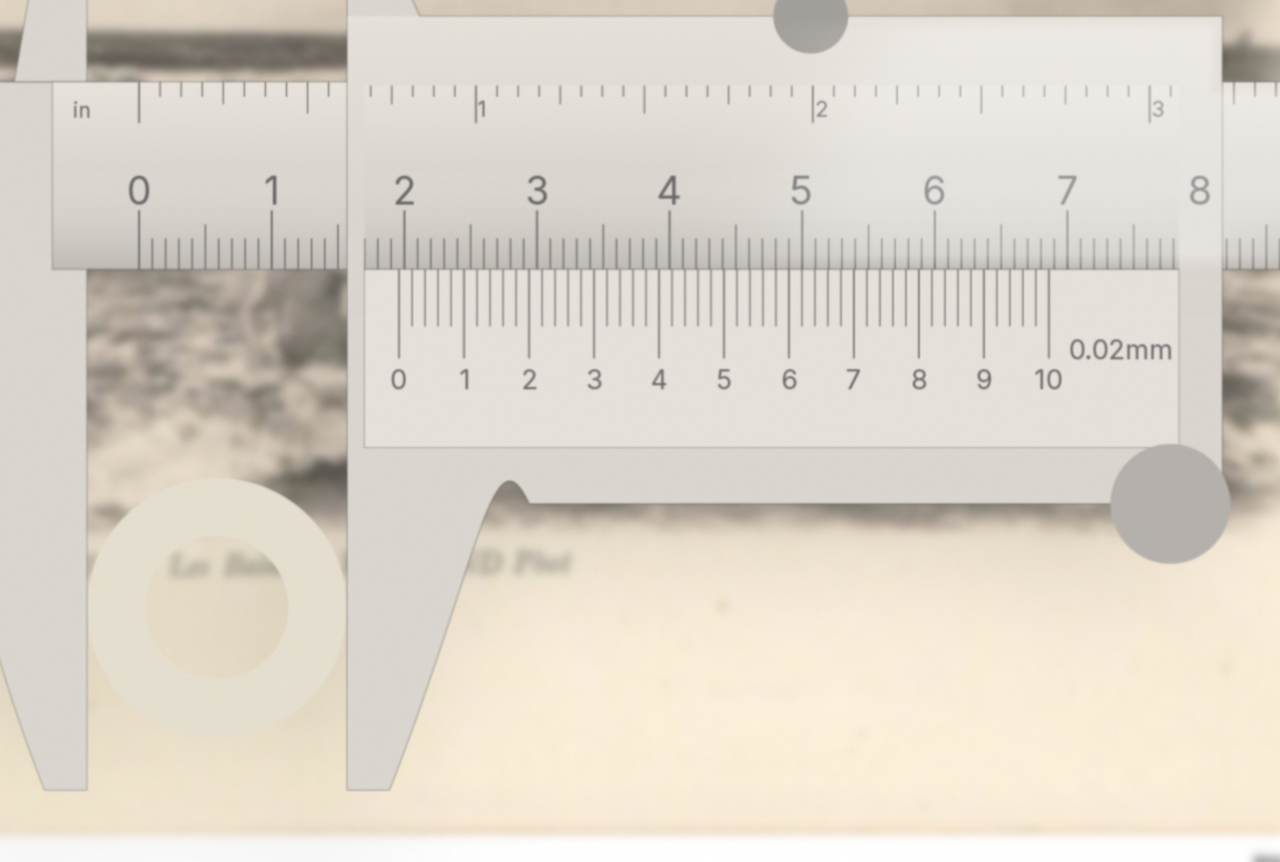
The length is 19.6 mm
